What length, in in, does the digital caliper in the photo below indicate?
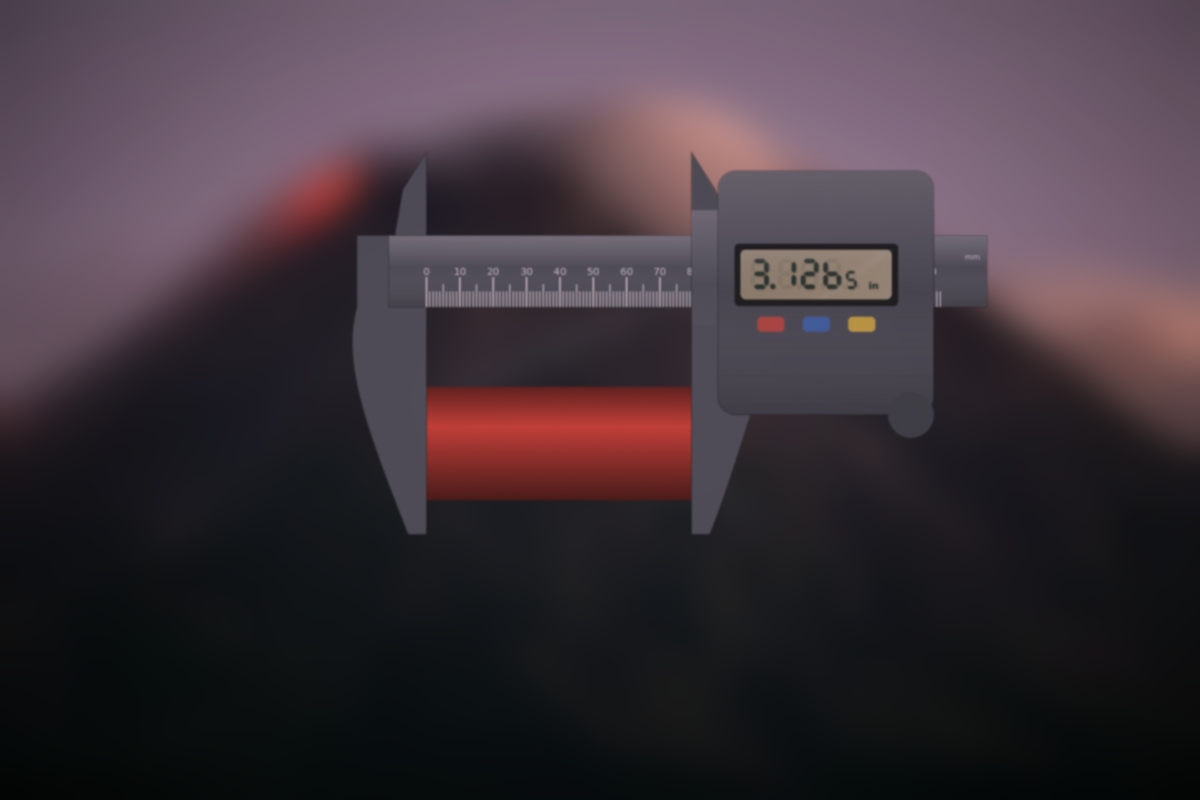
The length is 3.1265 in
